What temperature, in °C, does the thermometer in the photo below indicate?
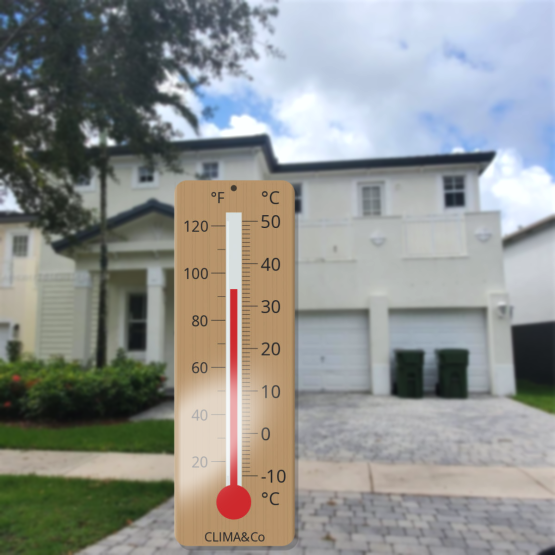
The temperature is 34 °C
